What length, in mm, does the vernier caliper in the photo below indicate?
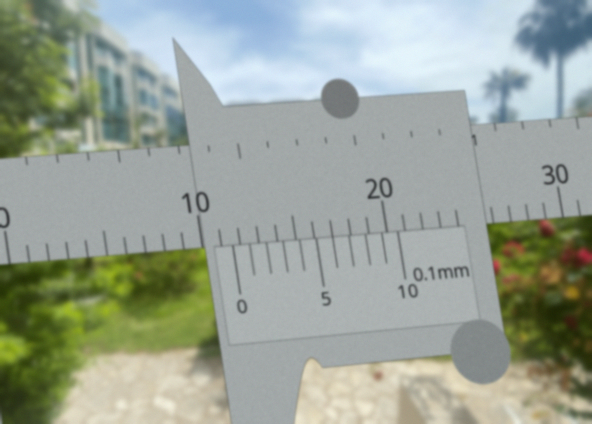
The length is 11.6 mm
